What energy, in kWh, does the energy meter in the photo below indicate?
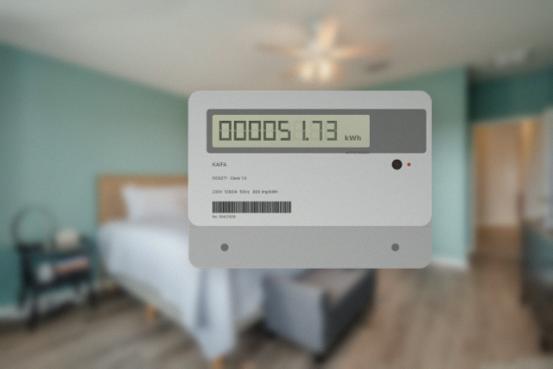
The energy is 51.73 kWh
